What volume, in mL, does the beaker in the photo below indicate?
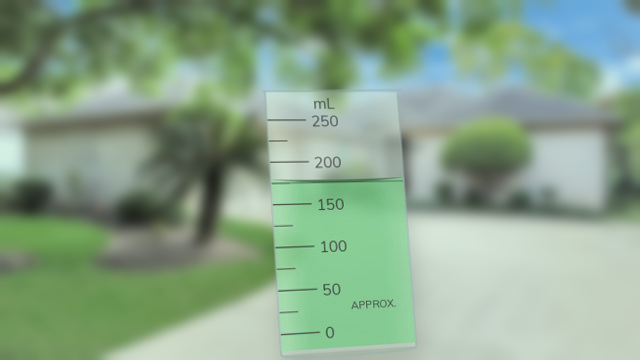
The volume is 175 mL
